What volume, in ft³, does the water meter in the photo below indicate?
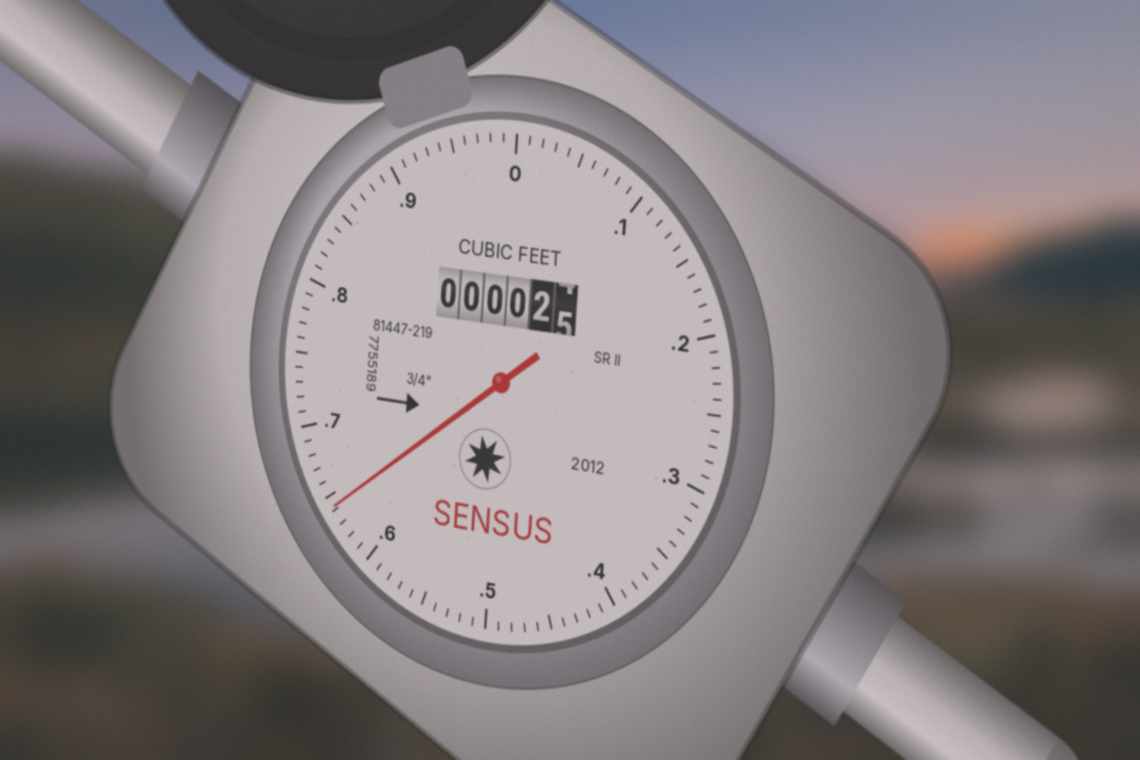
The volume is 24.64 ft³
